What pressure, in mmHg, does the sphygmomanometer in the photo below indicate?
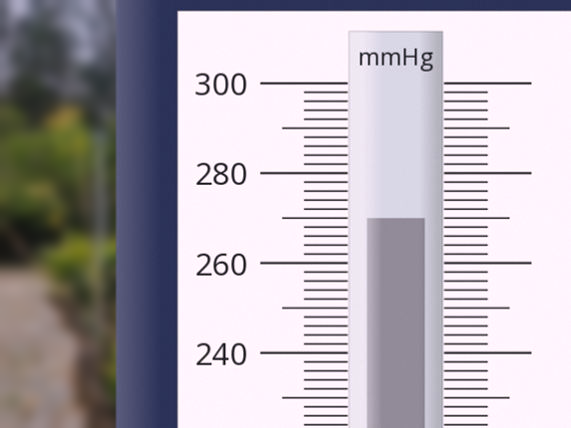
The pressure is 270 mmHg
